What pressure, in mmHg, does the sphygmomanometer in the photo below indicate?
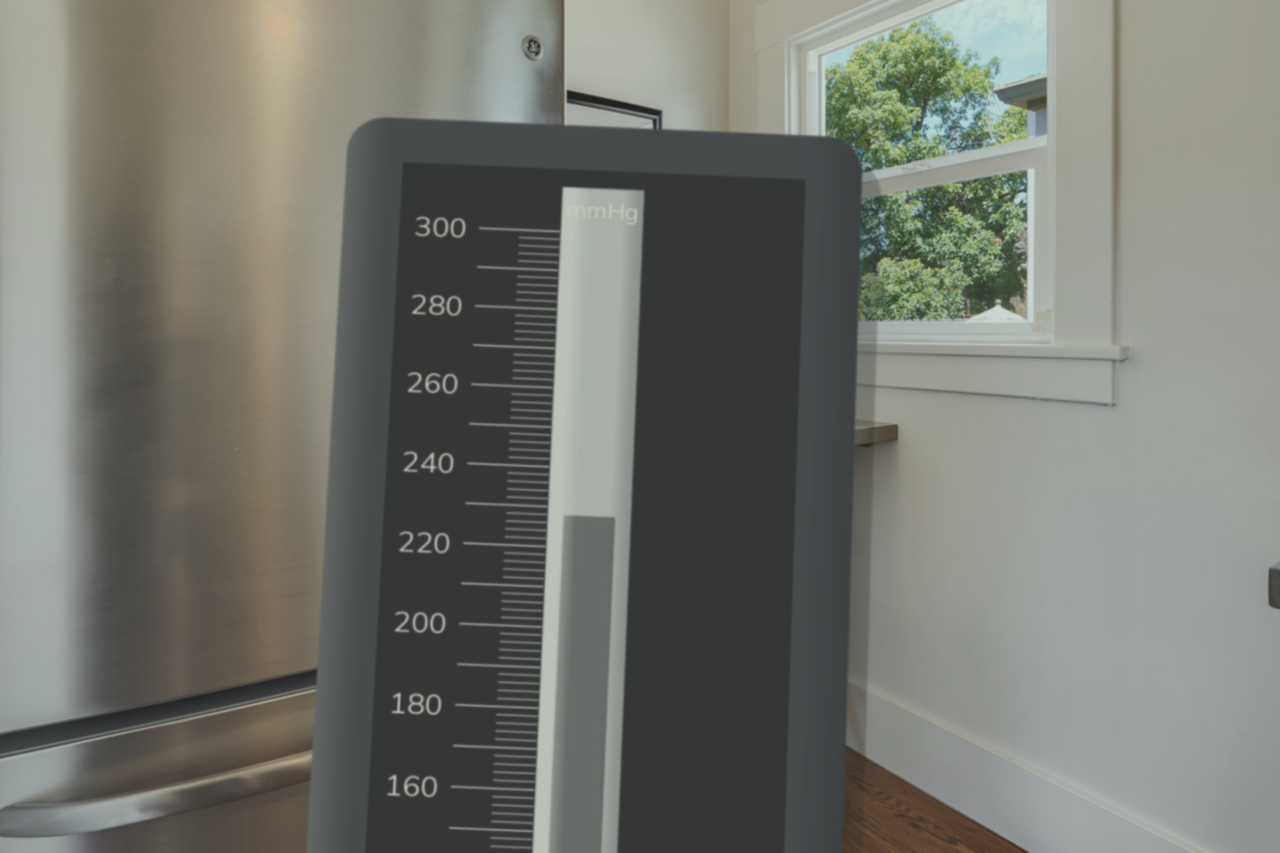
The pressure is 228 mmHg
